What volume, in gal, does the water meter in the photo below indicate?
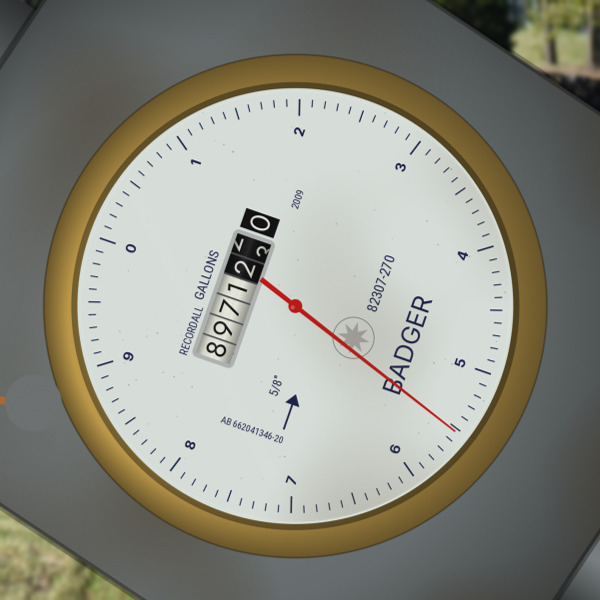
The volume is 8971225.5 gal
